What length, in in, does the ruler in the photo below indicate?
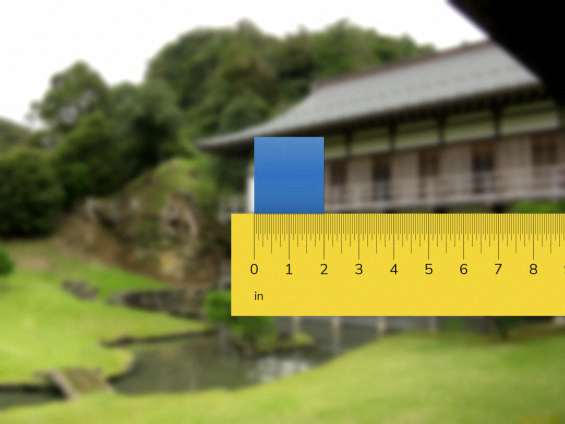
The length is 2 in
